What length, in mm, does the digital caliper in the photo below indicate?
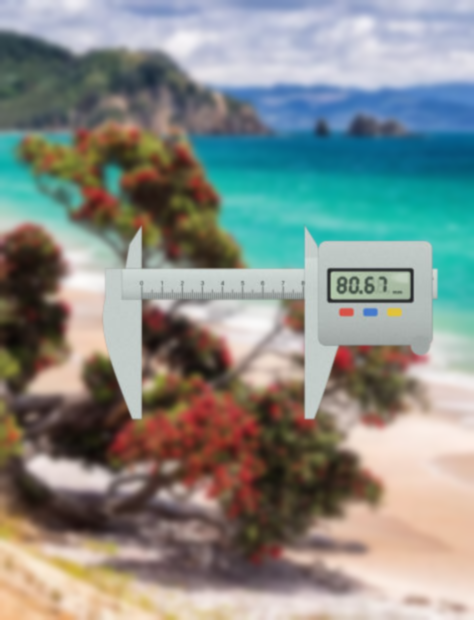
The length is 80.67 mm
